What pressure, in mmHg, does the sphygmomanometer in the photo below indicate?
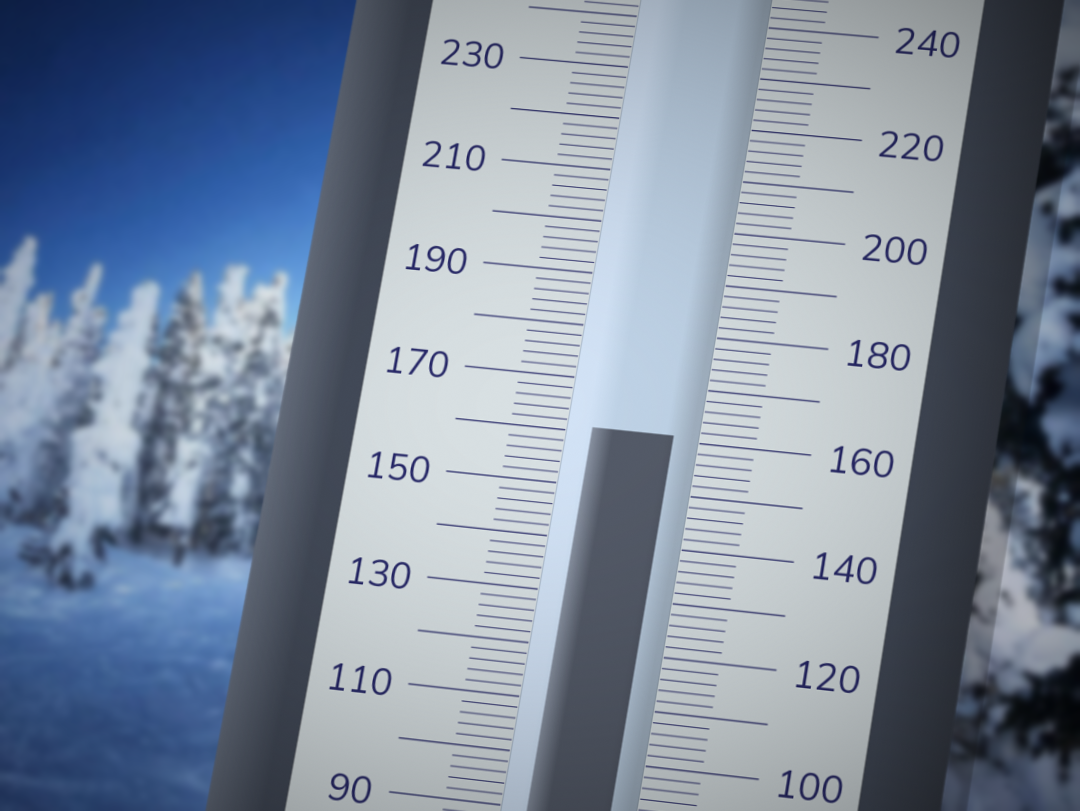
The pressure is 161 mmHg
